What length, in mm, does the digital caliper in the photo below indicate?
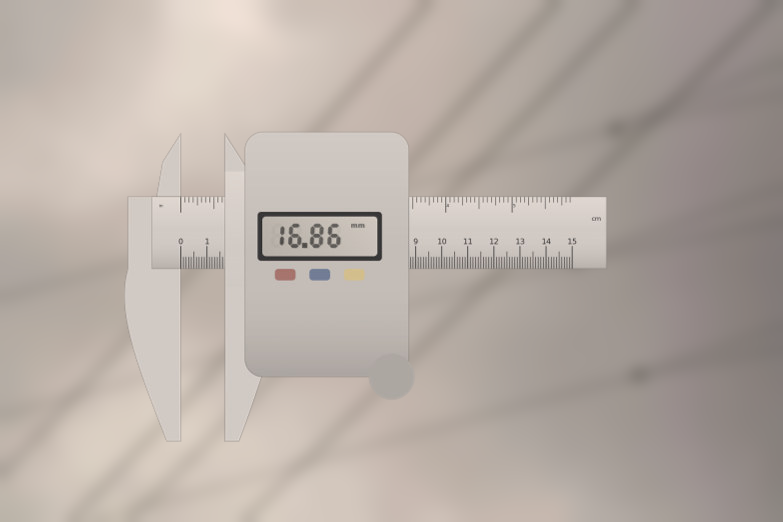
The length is 16.86 mm
